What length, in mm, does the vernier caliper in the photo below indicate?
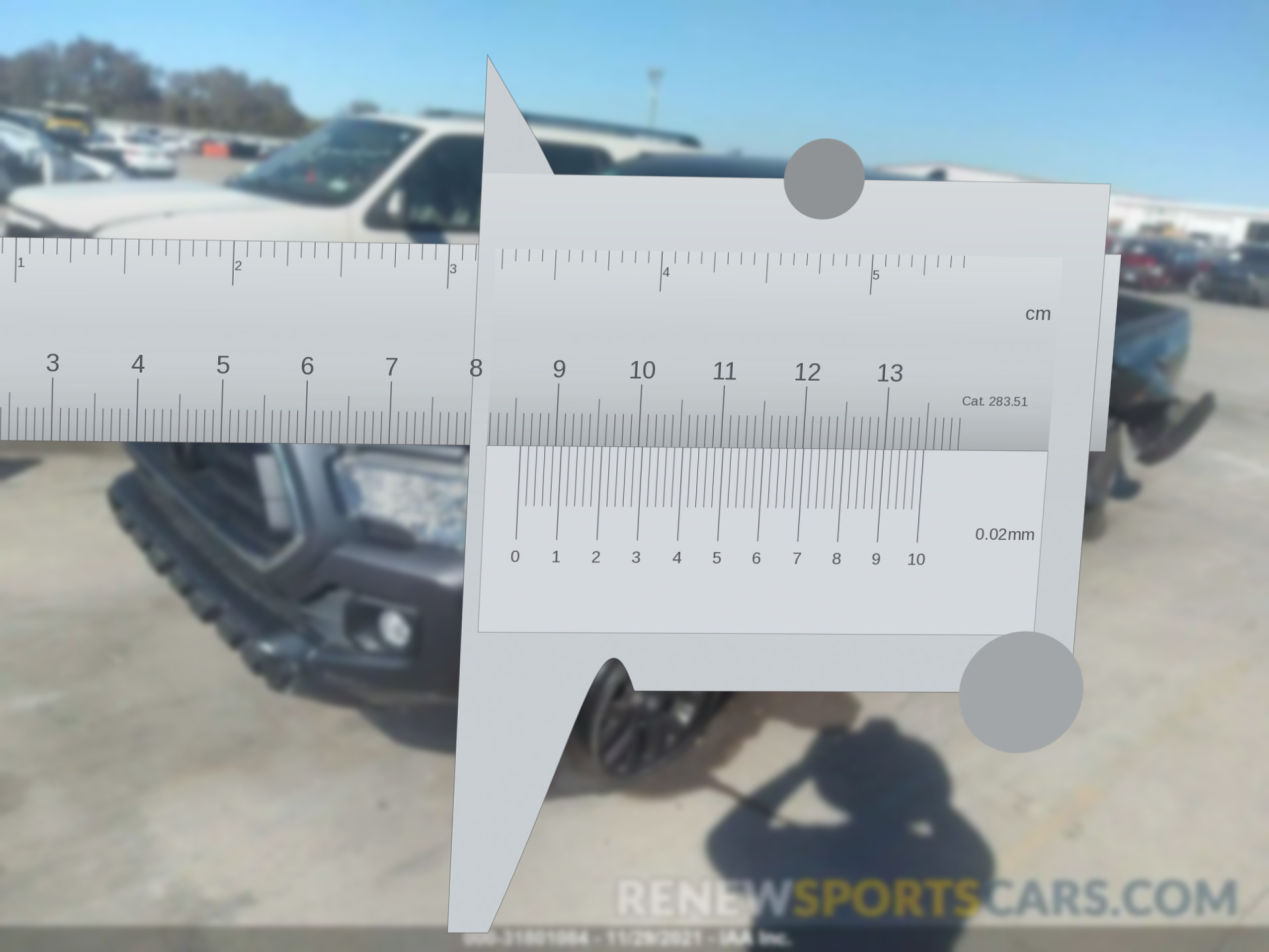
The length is 85.8 mm
